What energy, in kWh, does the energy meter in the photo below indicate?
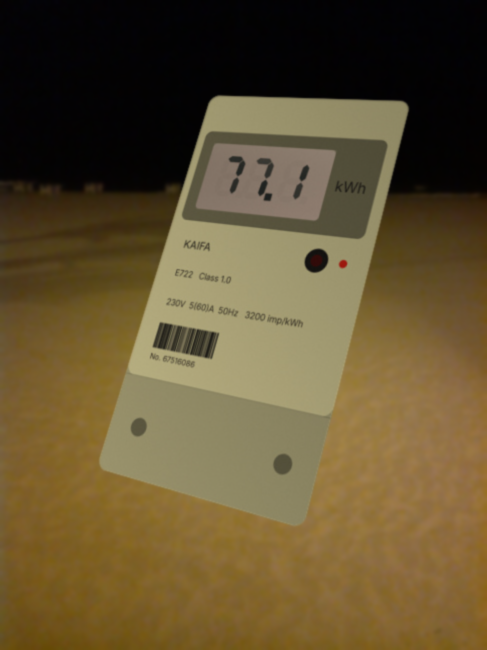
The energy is 77.1 kWh
